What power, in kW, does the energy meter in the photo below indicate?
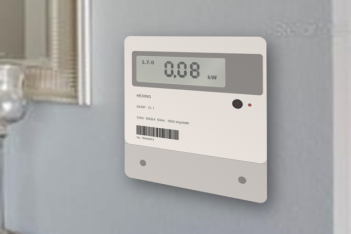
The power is 0.08 kW
